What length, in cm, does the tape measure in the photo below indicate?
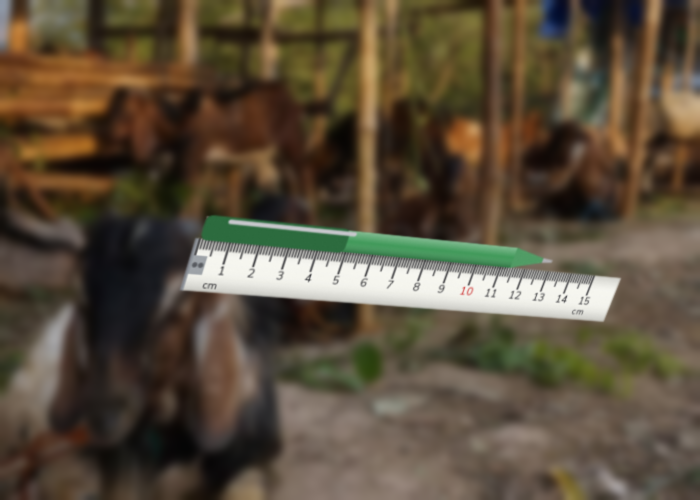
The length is 13 cm
